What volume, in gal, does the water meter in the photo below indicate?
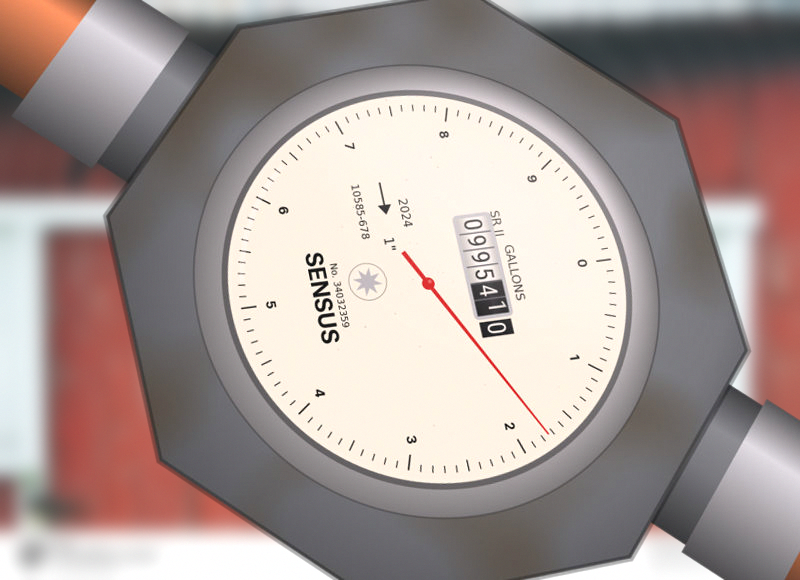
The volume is 995411.7 gal
